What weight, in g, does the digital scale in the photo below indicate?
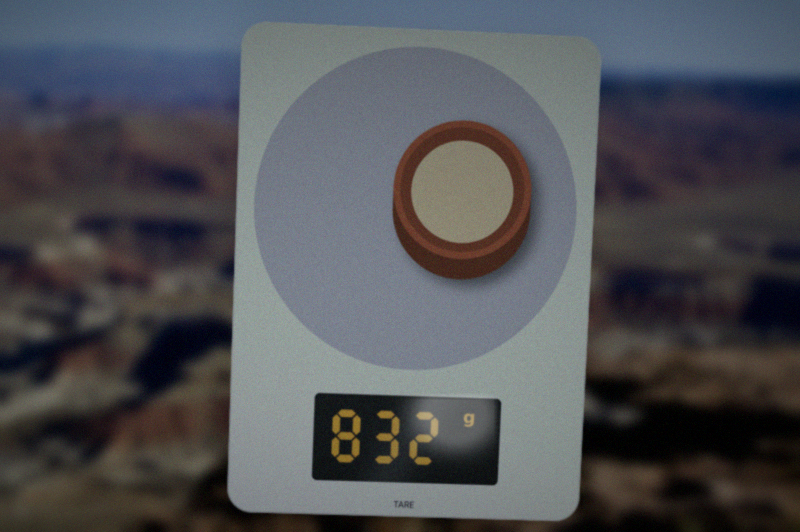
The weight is 832 g
